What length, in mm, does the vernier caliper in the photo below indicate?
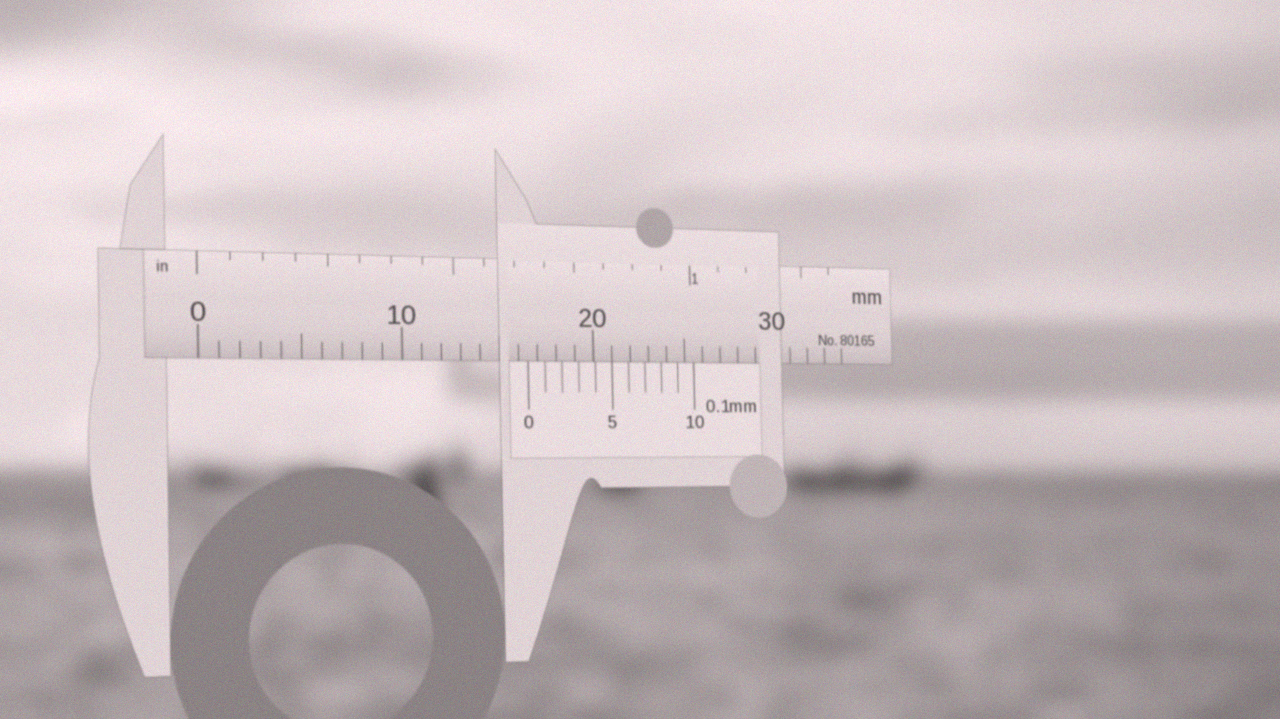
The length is 16.5 mm
